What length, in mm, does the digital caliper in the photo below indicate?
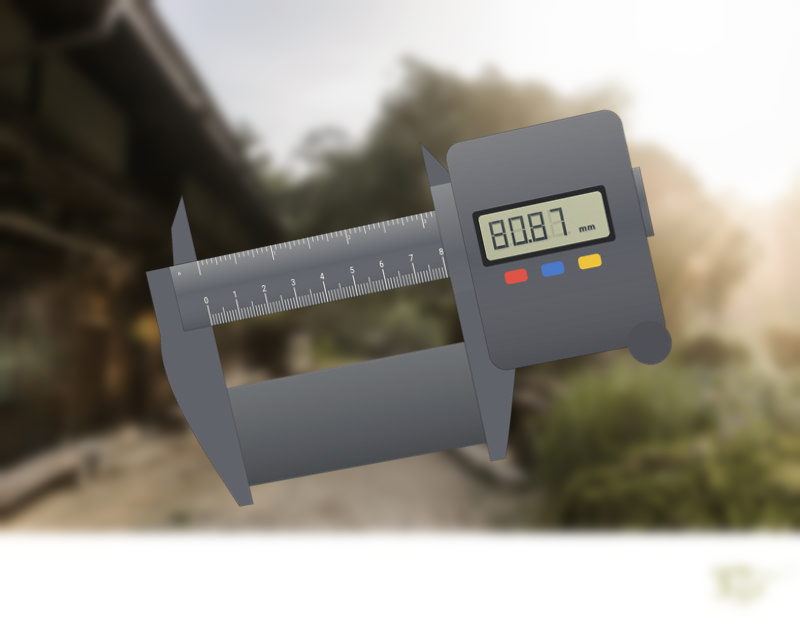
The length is 80.87 mm
